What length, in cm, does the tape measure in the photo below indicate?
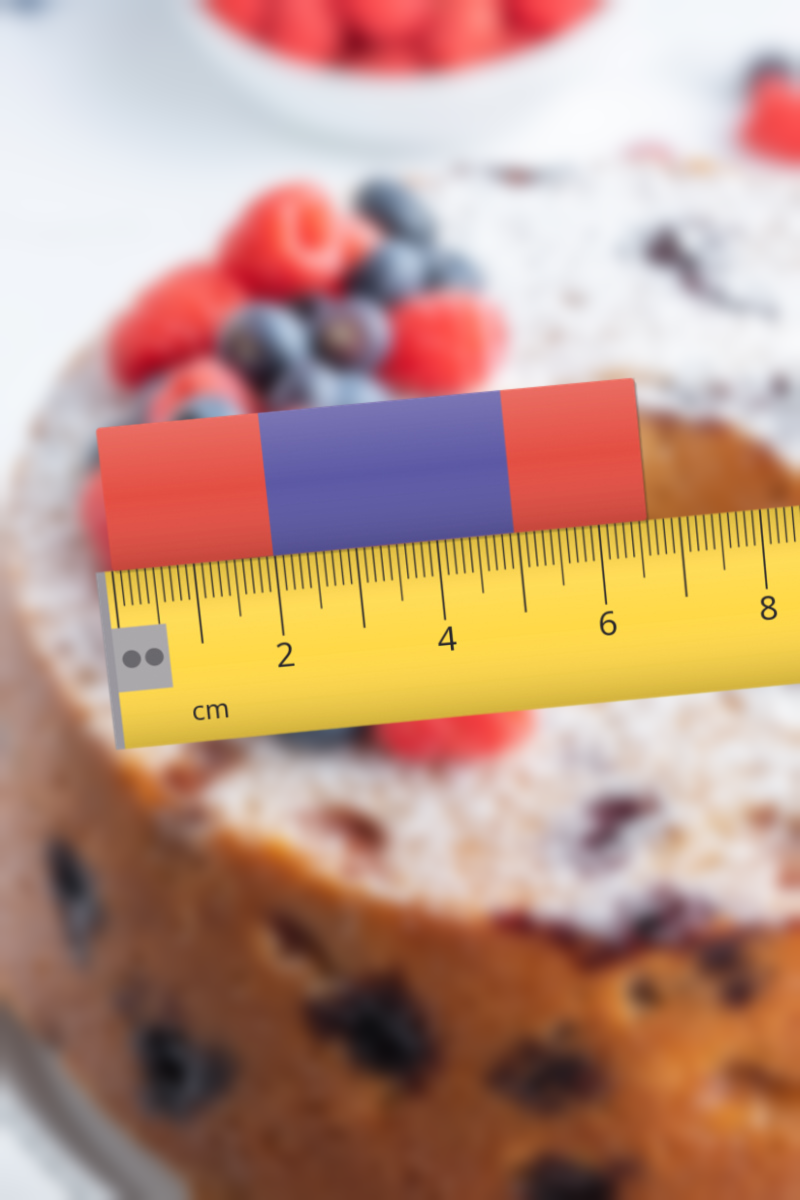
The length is 6.6 cm
